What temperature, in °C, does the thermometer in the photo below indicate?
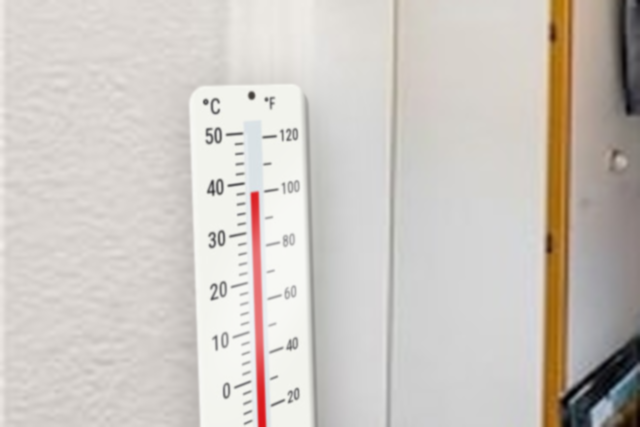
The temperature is 38 °C
